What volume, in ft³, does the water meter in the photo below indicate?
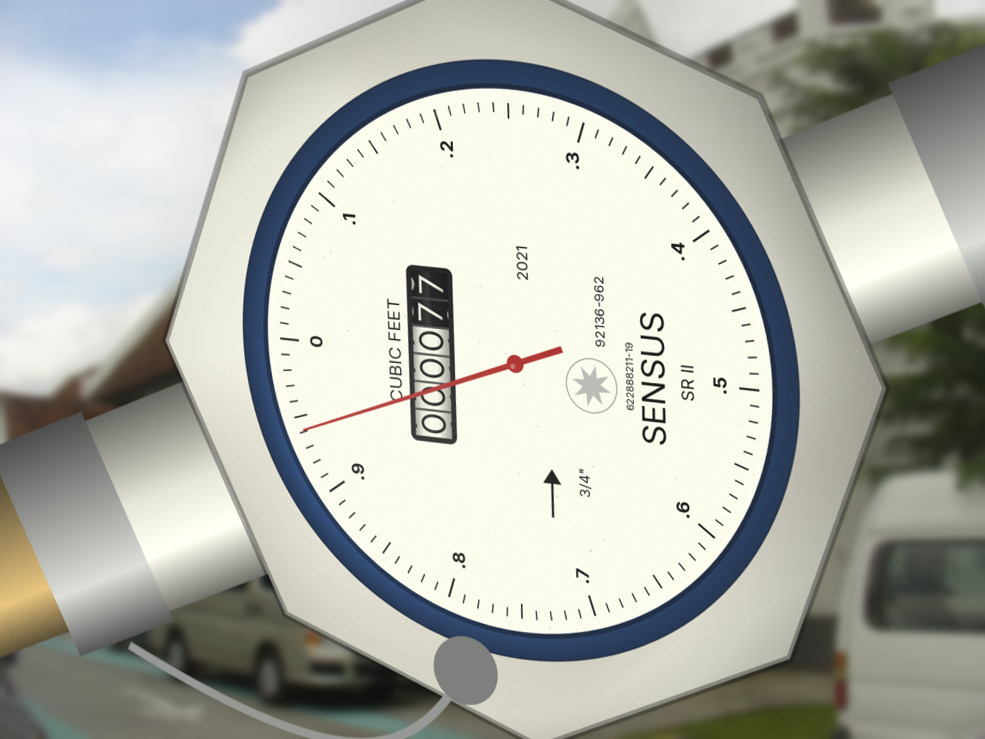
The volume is 76.94 ft³
